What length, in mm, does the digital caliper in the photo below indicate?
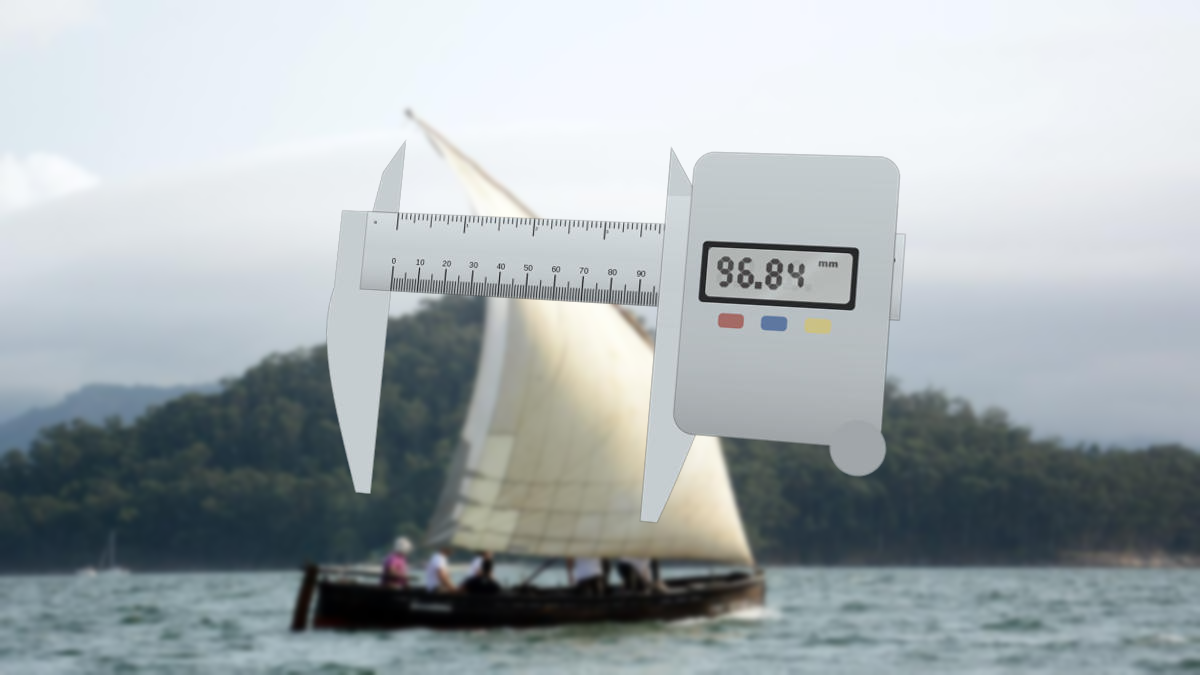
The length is 96.84 mm
